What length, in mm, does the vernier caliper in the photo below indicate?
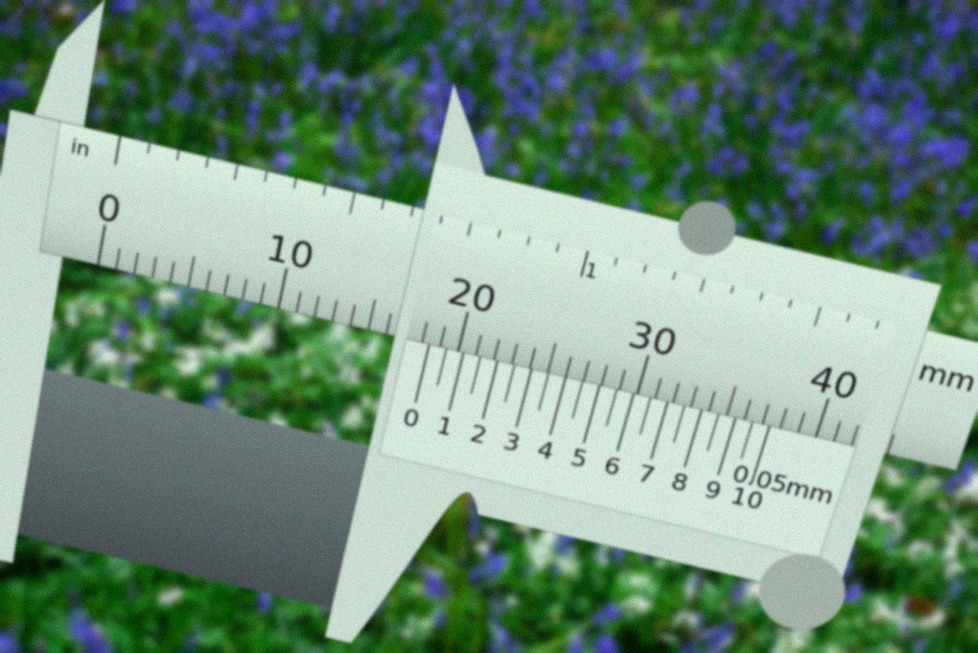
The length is 18.4 mm
